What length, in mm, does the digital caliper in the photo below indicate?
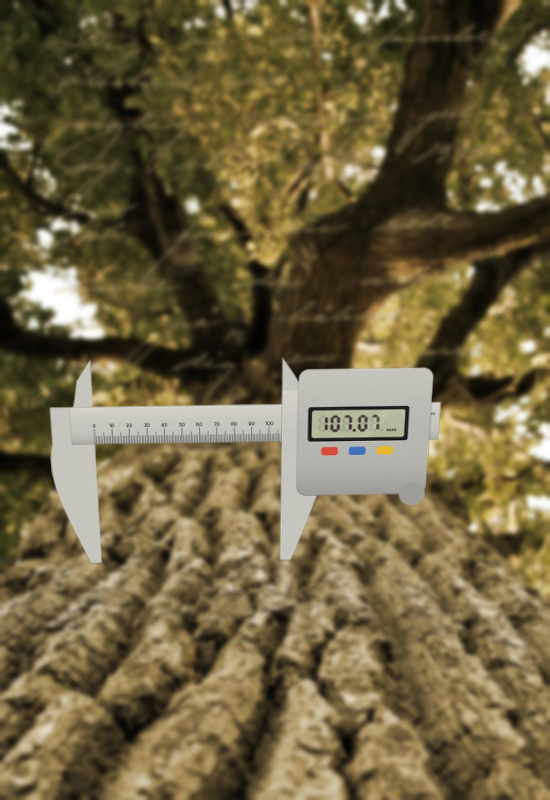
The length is 107.07 mm
